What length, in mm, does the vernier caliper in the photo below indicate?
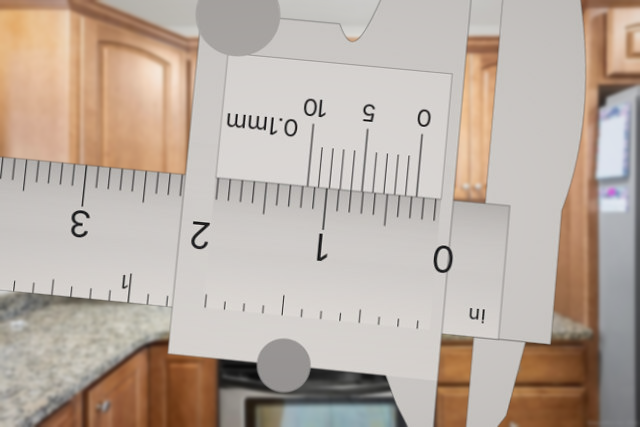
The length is 2.6 mm
